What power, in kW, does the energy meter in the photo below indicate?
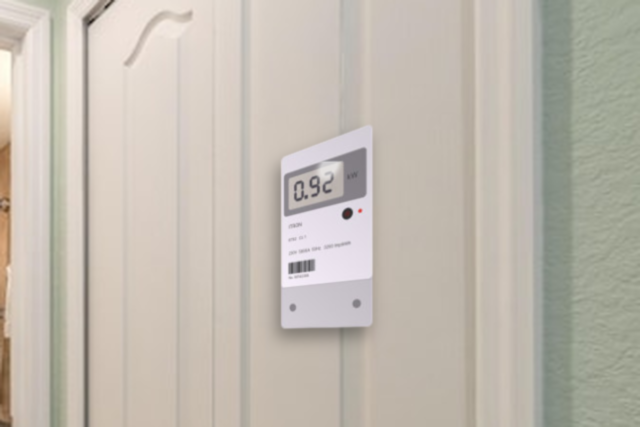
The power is 0.92 kW
